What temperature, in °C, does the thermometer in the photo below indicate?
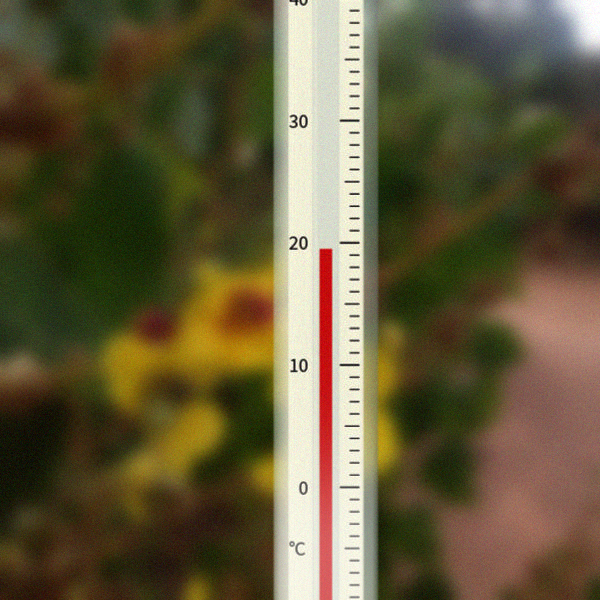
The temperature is 19.5 °C
